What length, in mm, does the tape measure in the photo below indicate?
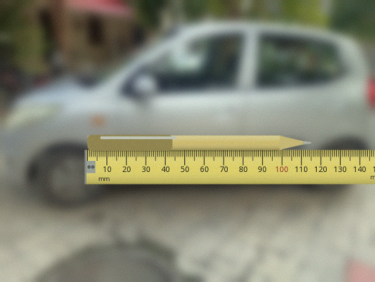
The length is 115 mm
